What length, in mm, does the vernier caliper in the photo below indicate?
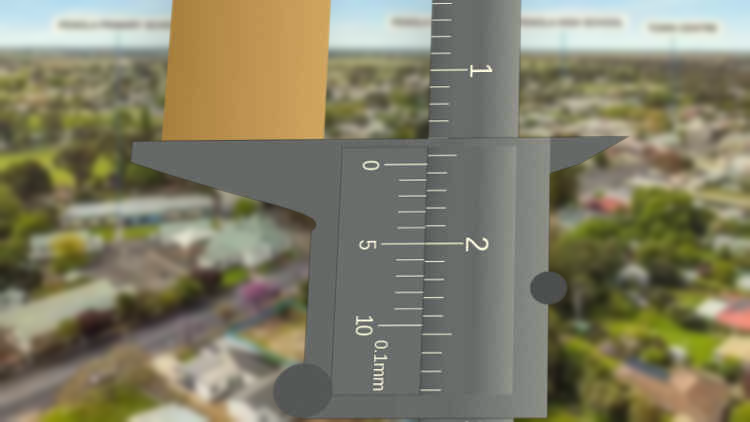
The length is 15.5 mm
